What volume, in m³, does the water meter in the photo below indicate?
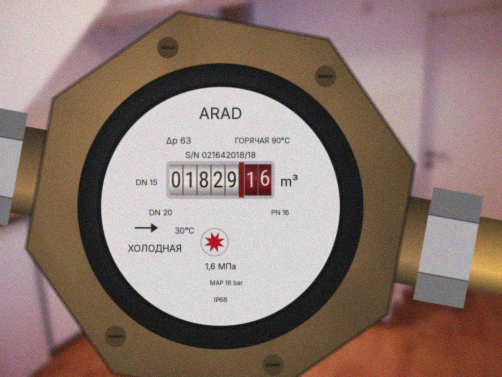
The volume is 1829.16 m³
